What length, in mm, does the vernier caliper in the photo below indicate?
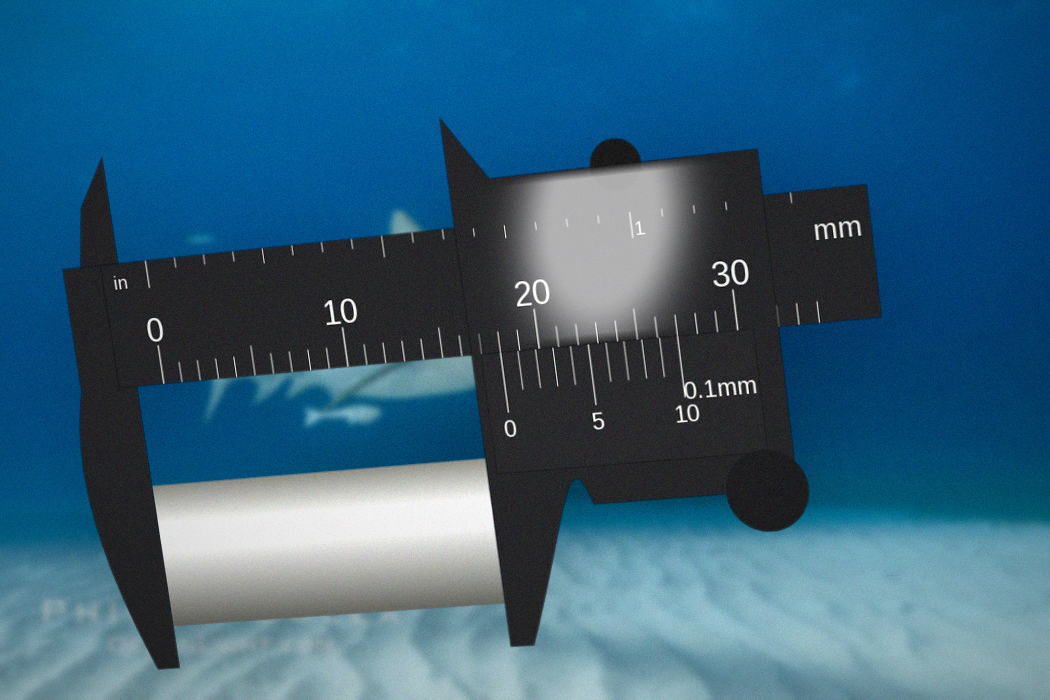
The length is 18.0 mm
